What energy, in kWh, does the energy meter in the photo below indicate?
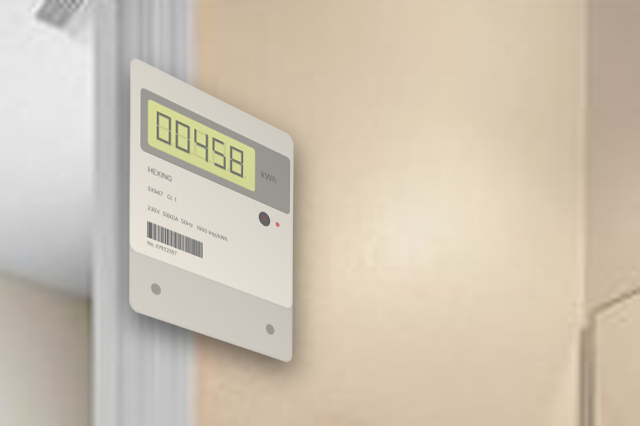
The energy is 458 kWh
